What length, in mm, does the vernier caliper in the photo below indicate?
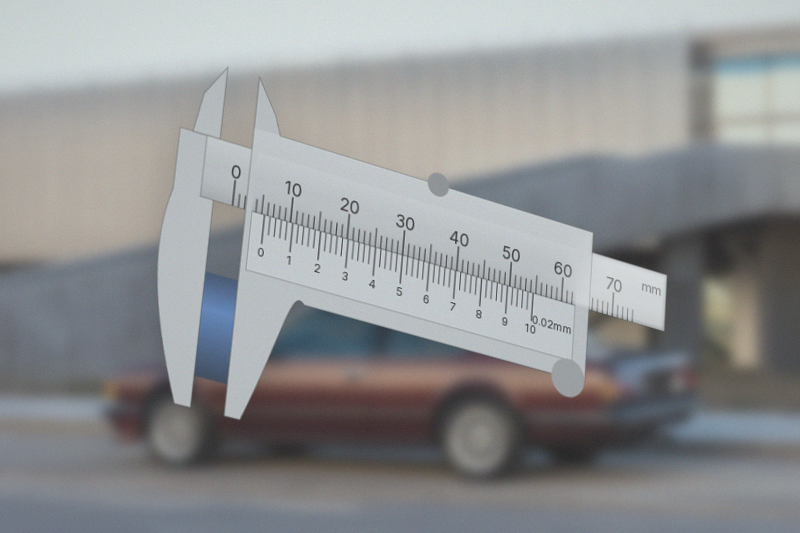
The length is 5.5 mm
